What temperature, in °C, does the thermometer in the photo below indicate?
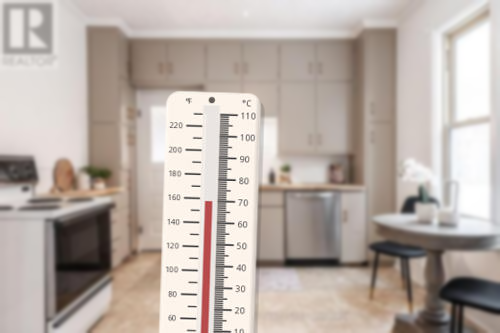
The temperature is 70 °C
